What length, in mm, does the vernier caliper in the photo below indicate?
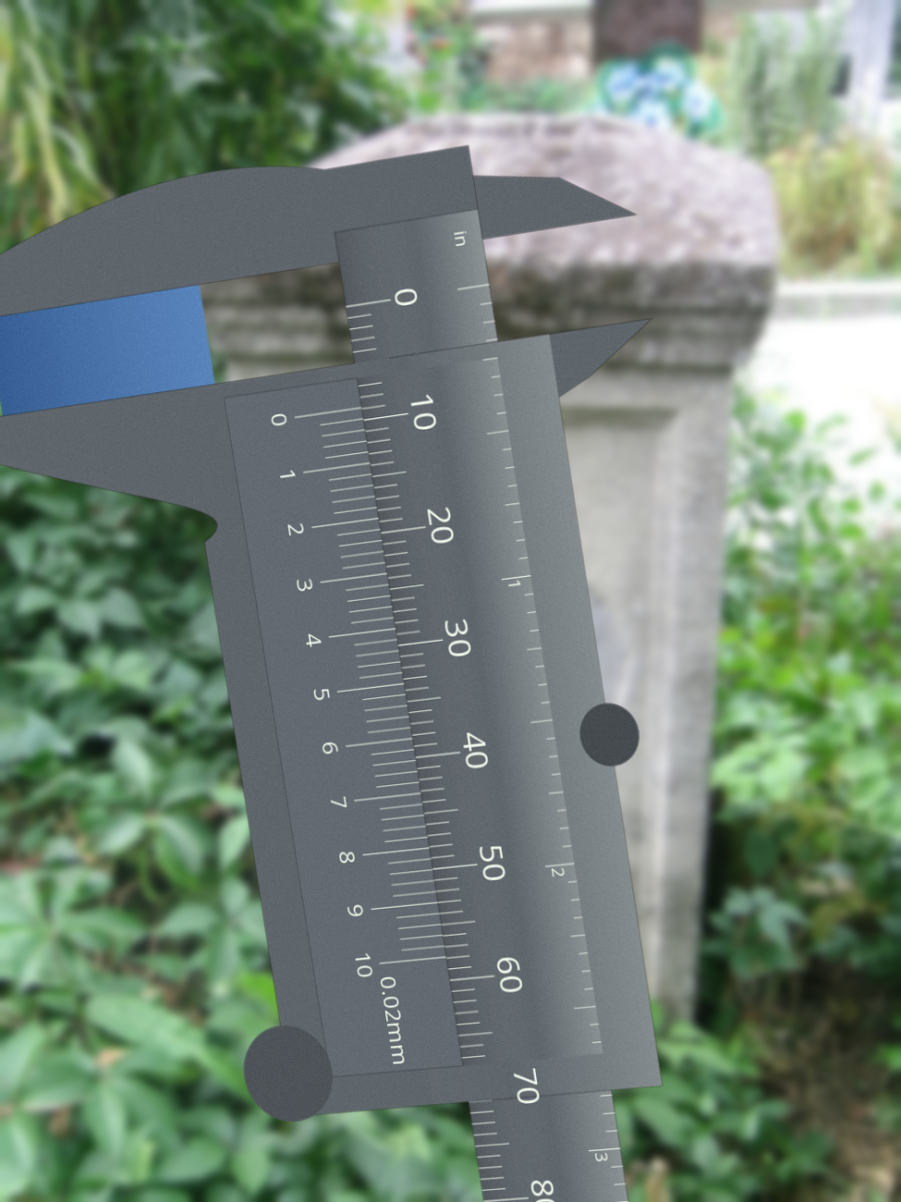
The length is 8.9 mm
